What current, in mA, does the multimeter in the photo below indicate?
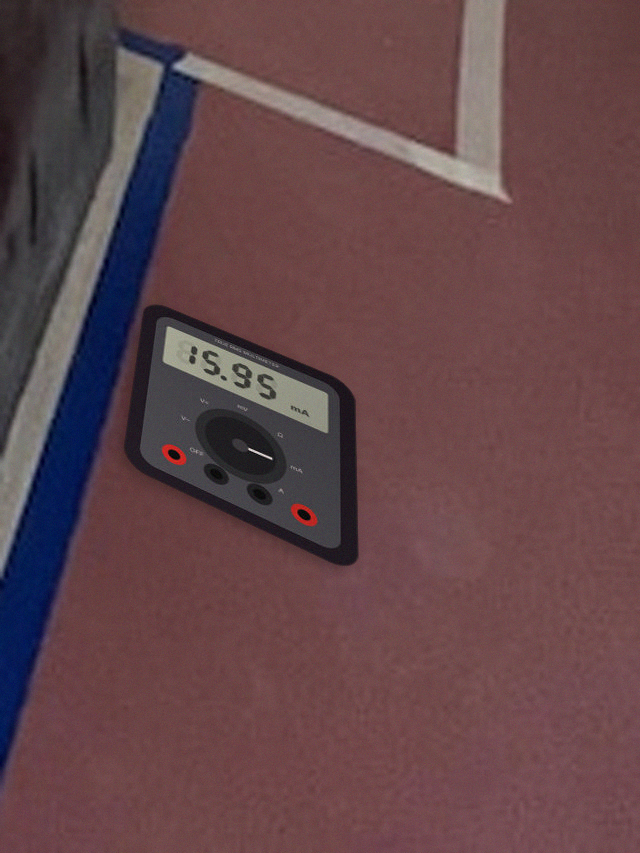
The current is 15.95 mA
